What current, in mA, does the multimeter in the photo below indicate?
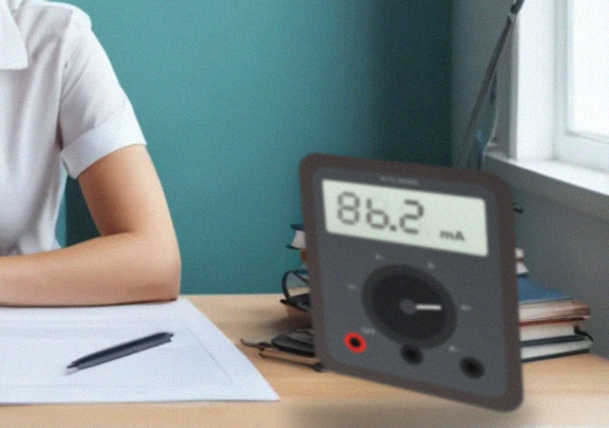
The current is 86.2 mA
